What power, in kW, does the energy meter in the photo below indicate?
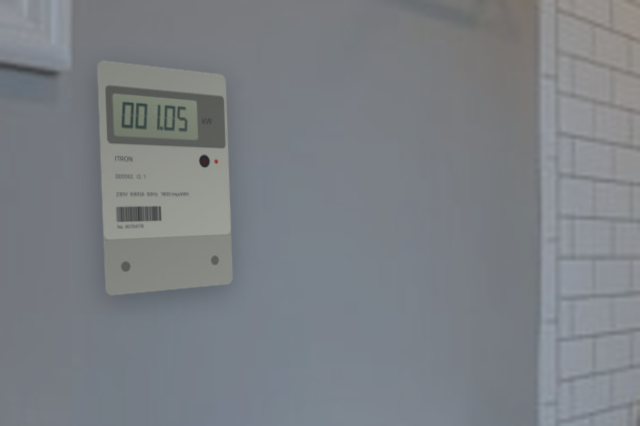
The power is 1.05 kW
